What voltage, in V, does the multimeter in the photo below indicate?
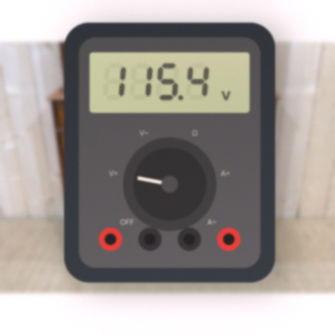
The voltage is 115.4 V
